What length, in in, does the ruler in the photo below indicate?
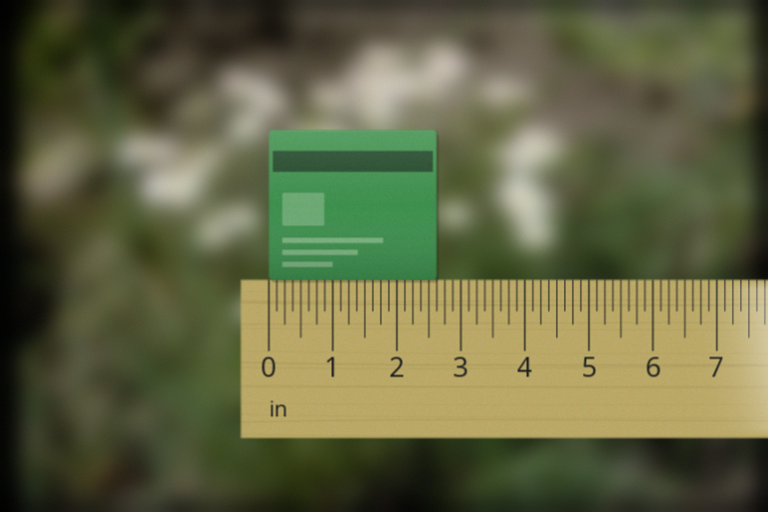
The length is 2.625 in
